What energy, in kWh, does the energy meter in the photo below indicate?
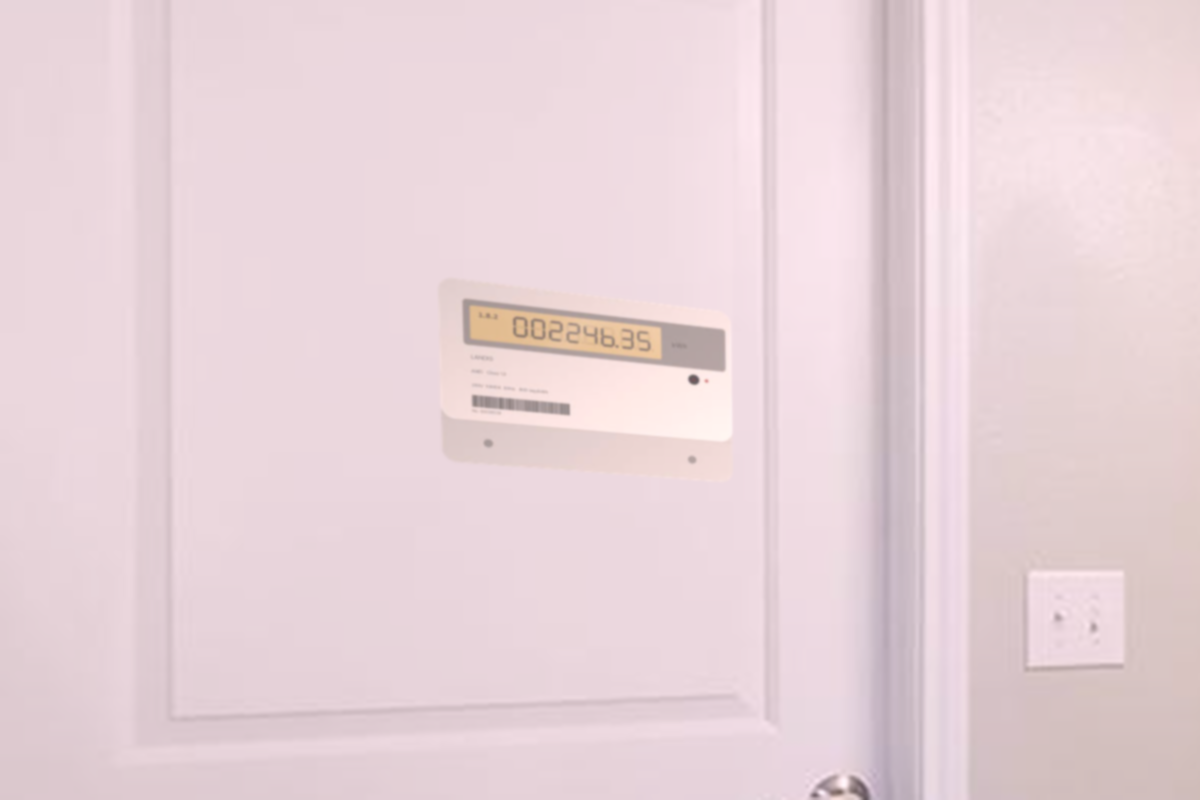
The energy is 2246.35 kWh
